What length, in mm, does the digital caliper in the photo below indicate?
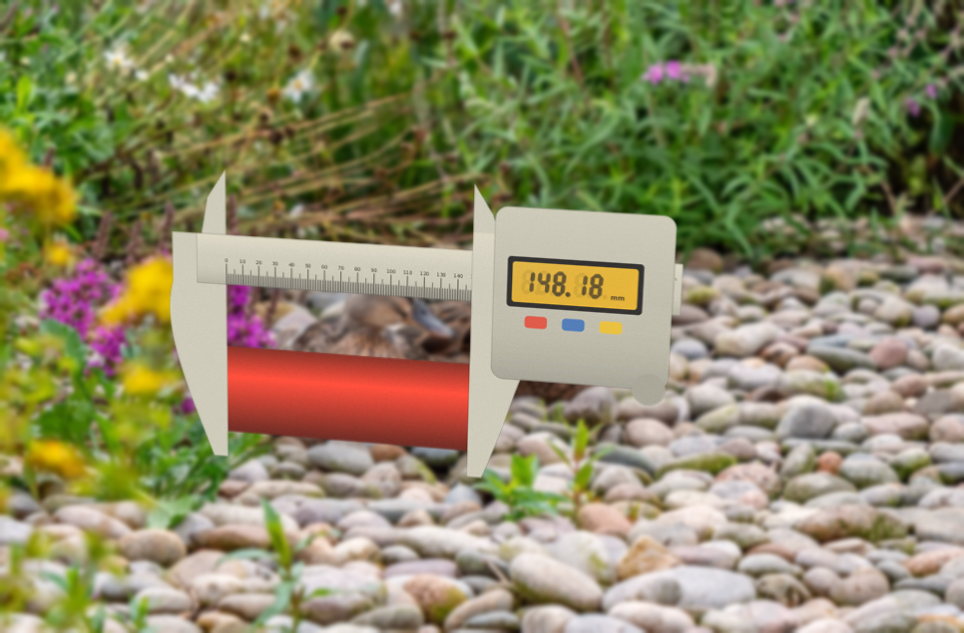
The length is 148.18 mm
